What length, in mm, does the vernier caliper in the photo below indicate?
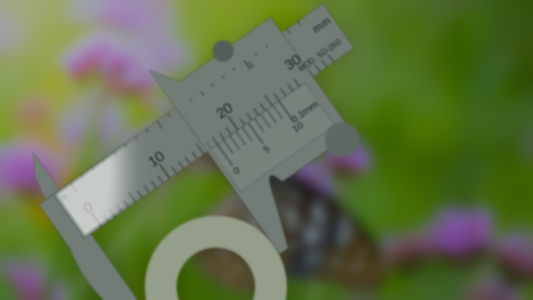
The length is 17.0 mm
